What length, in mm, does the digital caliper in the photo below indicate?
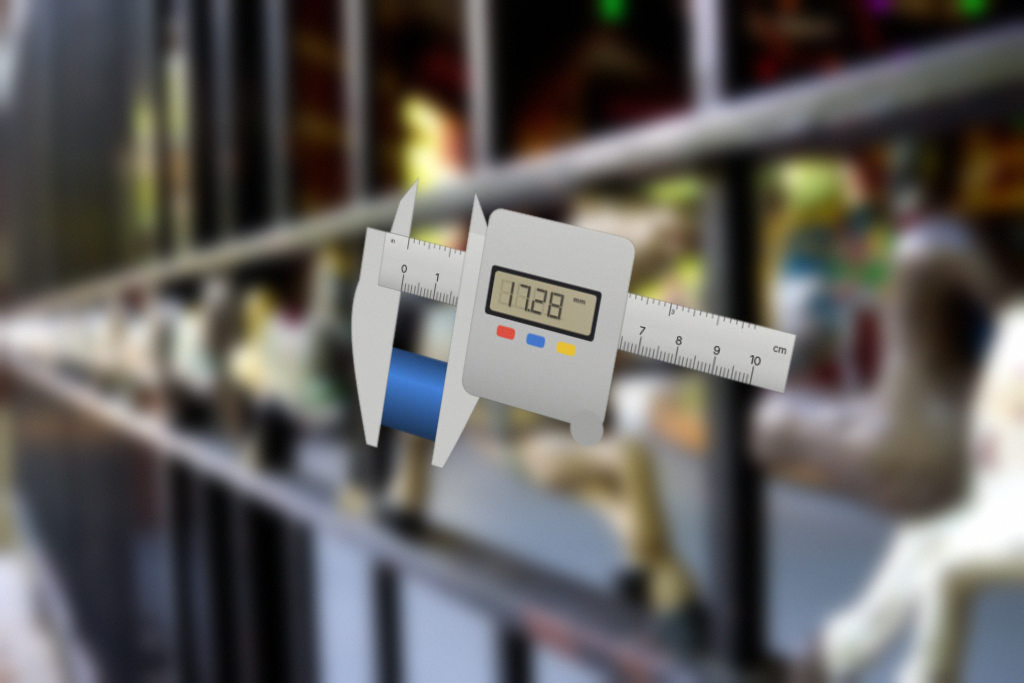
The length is 17.28 mm
